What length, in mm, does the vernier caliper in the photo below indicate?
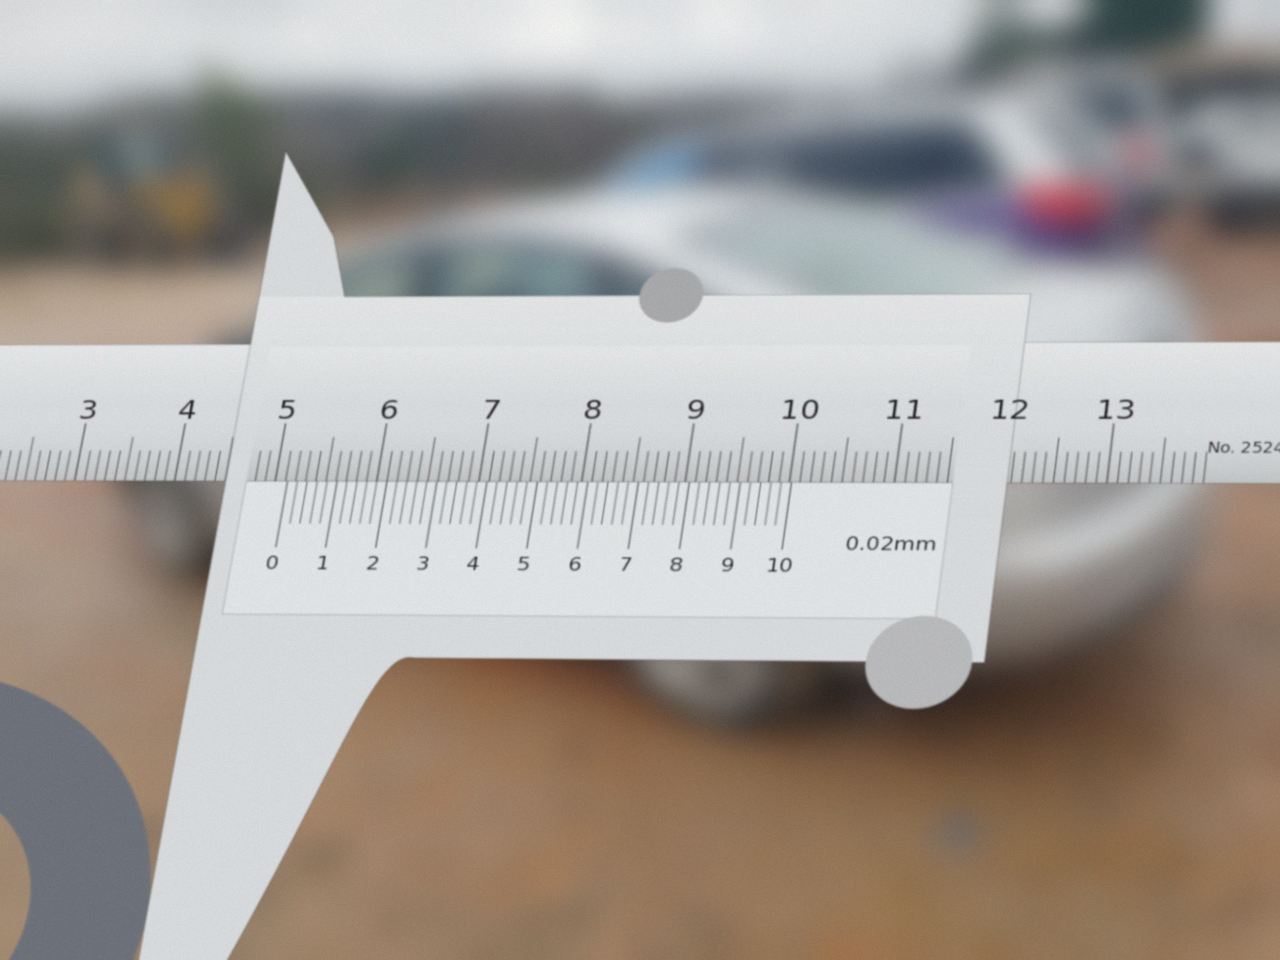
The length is 51.2 mm
